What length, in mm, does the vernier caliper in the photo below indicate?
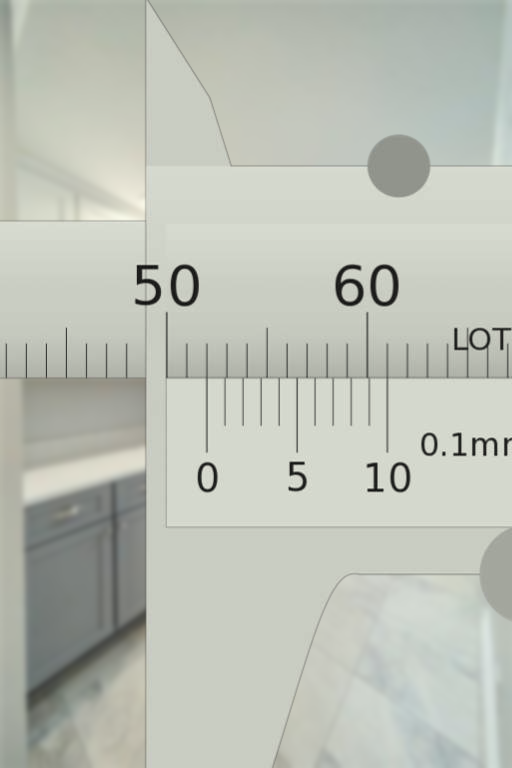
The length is 52.0 mm
